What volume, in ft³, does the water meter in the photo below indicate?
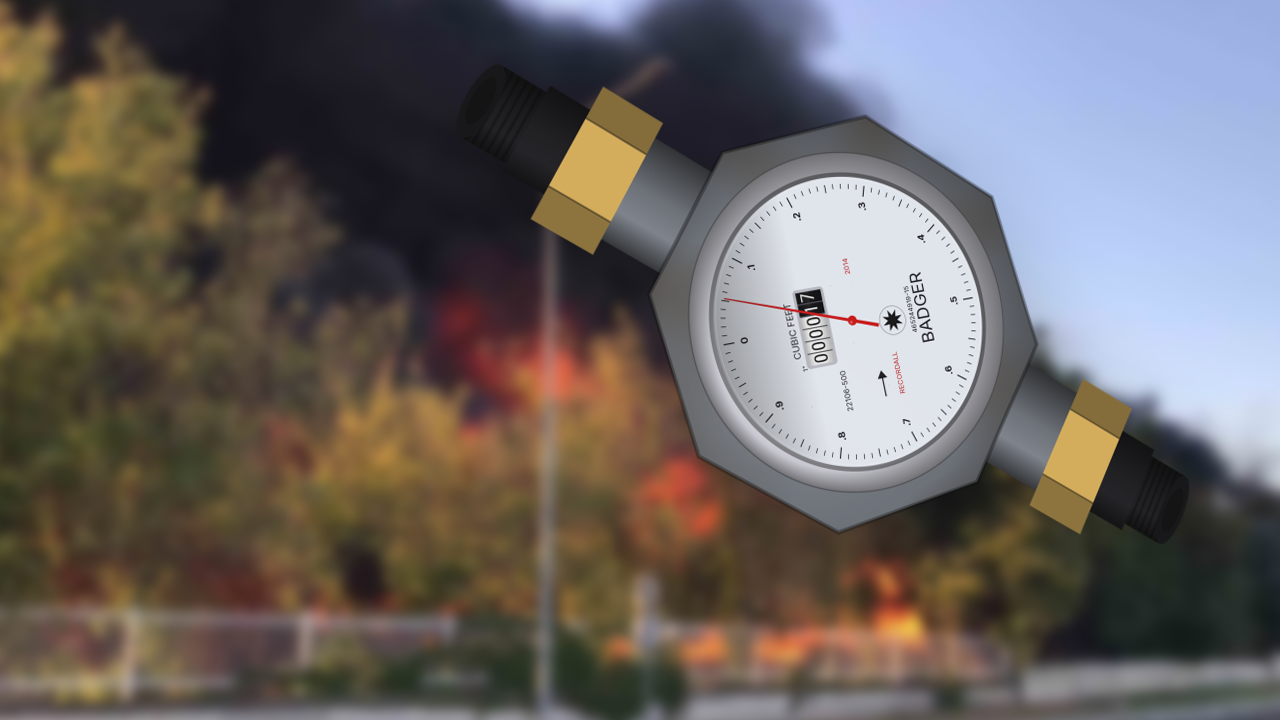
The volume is 17.05 ft³
